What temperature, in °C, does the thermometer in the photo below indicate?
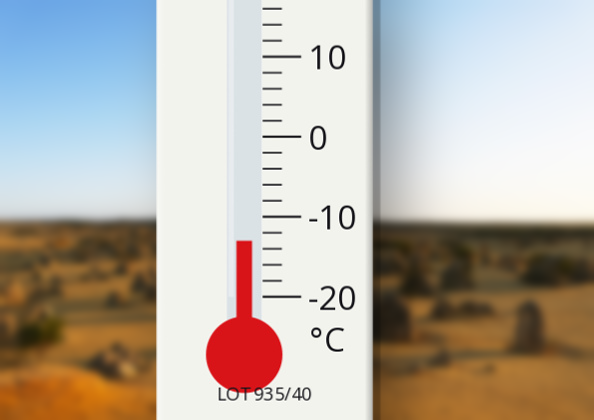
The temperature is -13 °C
